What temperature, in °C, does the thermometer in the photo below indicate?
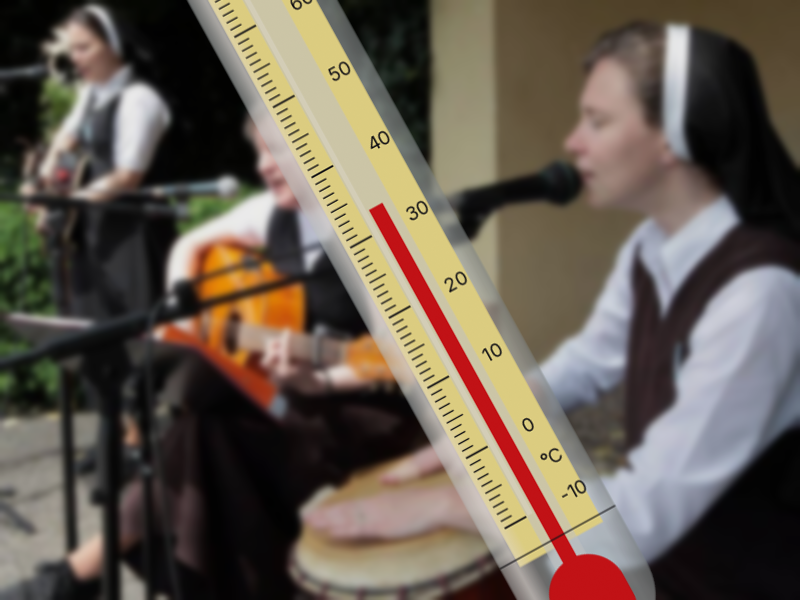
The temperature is 33 °C
